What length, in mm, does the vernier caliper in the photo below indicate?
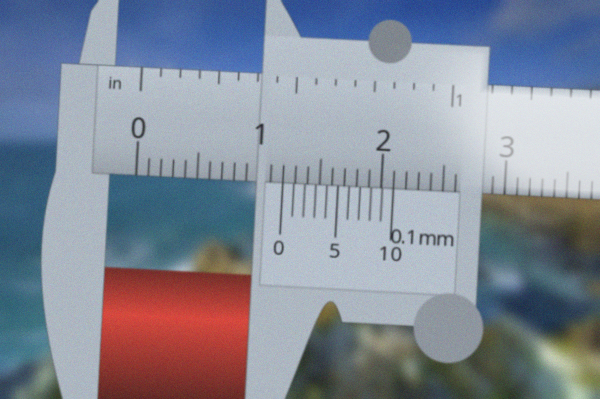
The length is 12.0 mm
